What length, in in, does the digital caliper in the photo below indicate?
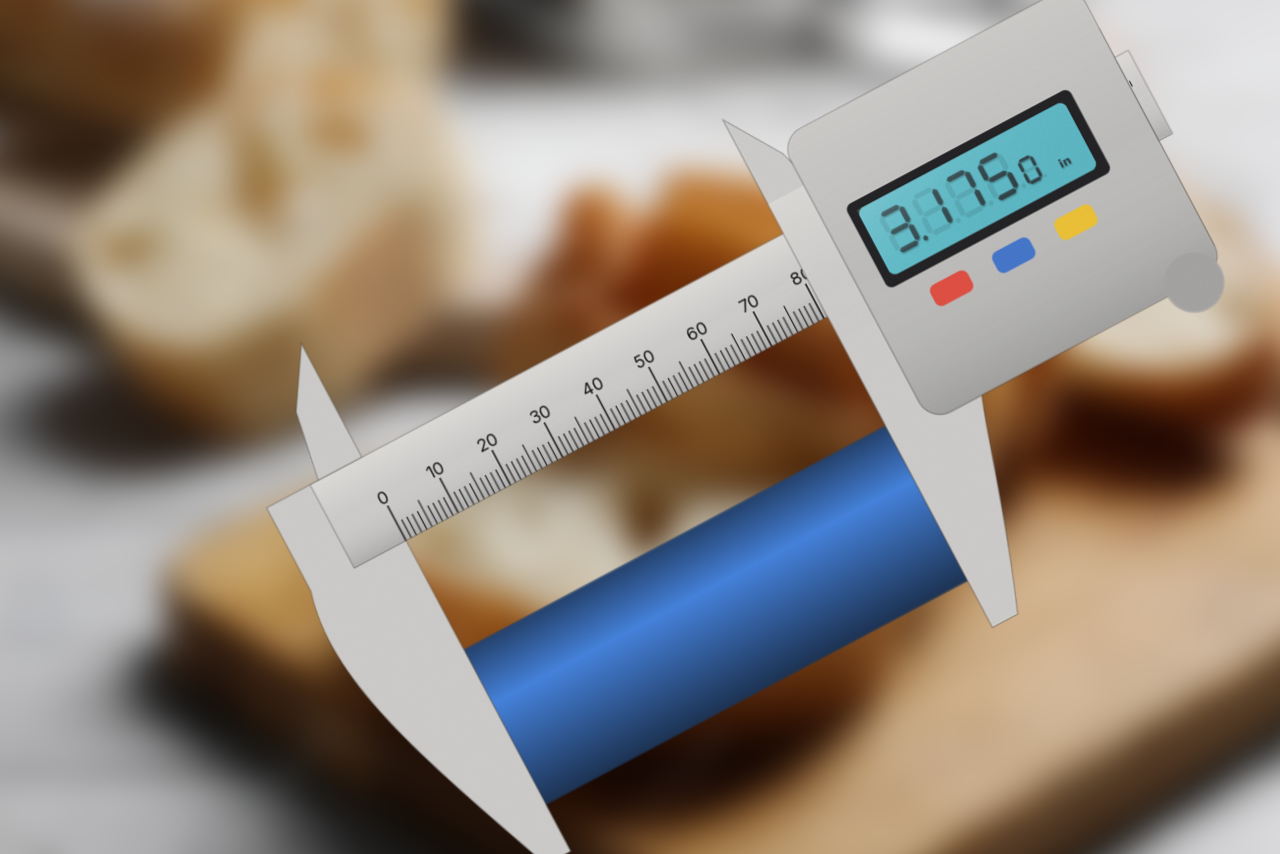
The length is 3.1750 in
